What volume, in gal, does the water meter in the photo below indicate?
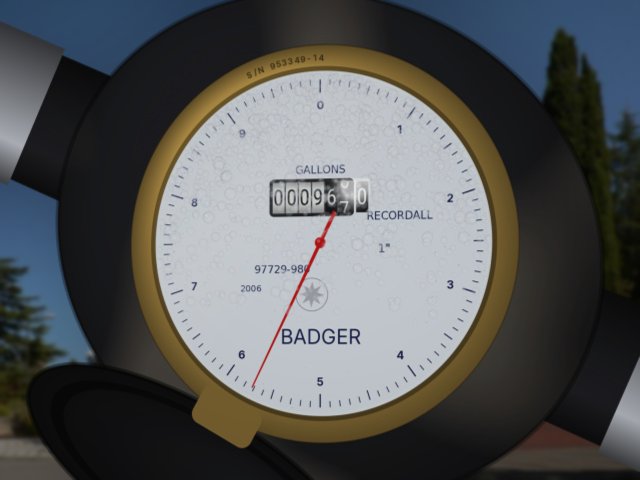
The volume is 9665.7 gal
